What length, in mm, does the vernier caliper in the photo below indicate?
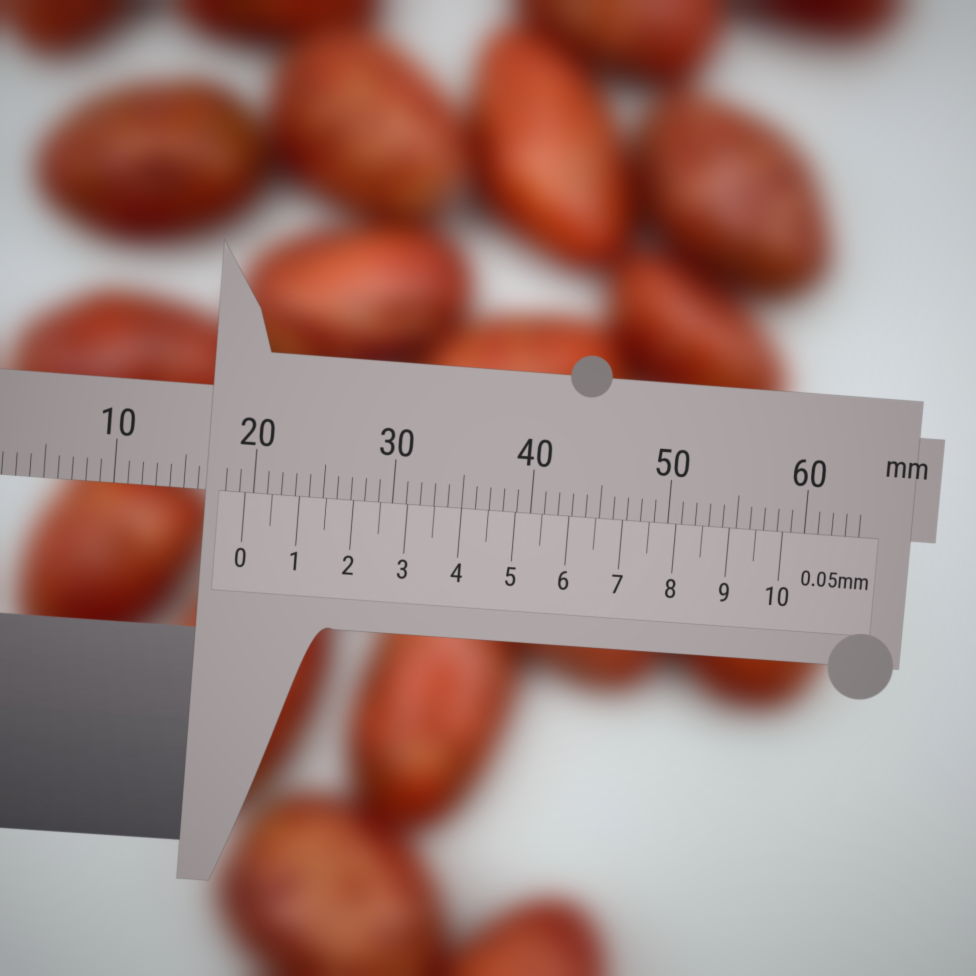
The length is 19.4 mm
